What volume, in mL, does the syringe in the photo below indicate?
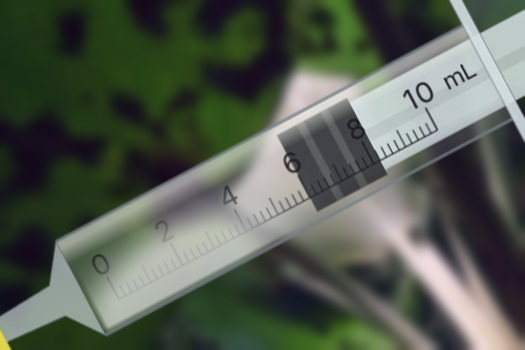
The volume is 6 mL
